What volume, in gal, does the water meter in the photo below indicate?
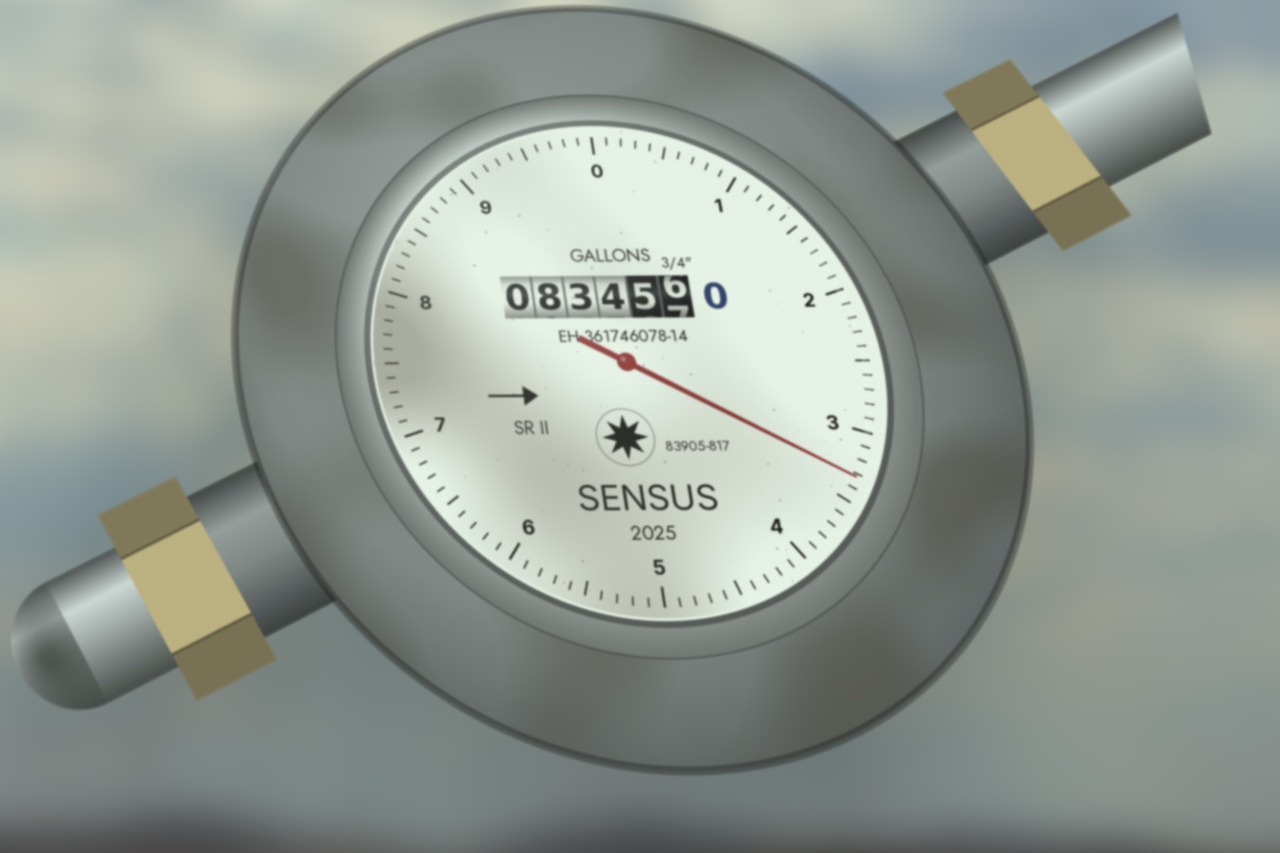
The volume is 834563.3 gal
